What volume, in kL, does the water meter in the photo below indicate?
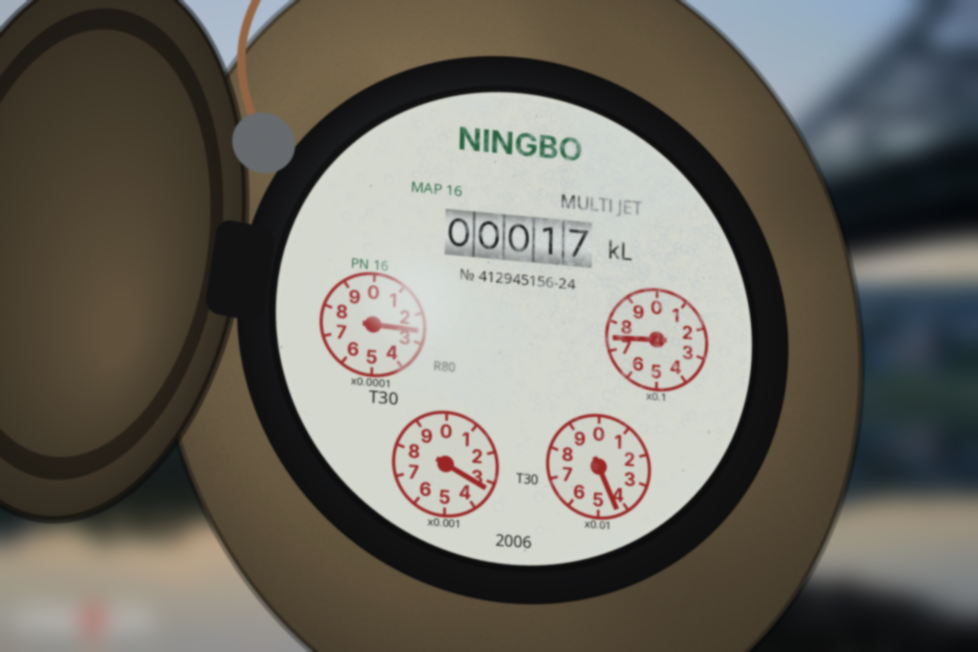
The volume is 17.7432 kL
